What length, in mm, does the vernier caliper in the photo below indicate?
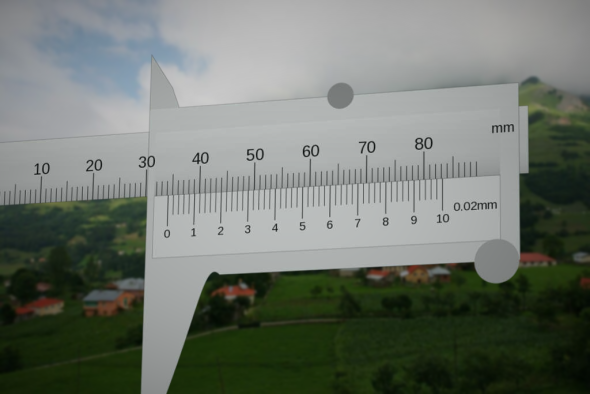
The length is 34.2 mm
